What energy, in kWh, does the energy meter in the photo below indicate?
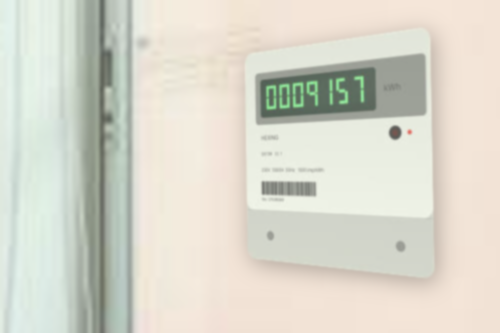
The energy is 9157 kWh
